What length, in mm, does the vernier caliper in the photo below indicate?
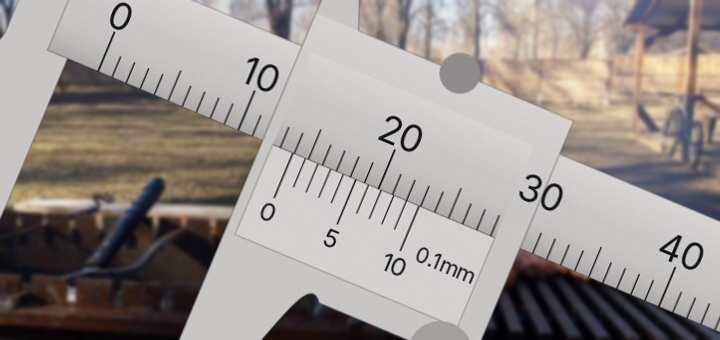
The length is 13.9 mm
